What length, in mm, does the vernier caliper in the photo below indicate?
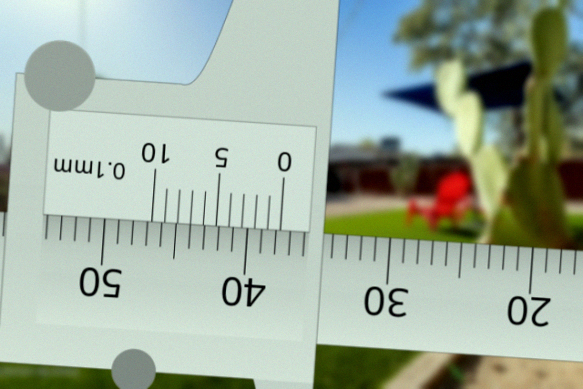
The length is 37.7 mm
